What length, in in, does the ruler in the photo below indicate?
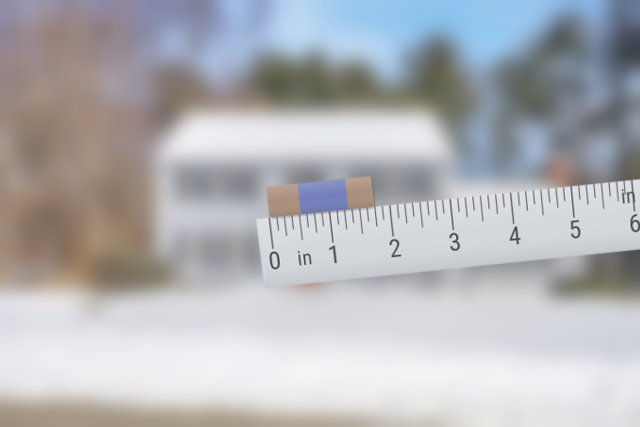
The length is 1.75 in
